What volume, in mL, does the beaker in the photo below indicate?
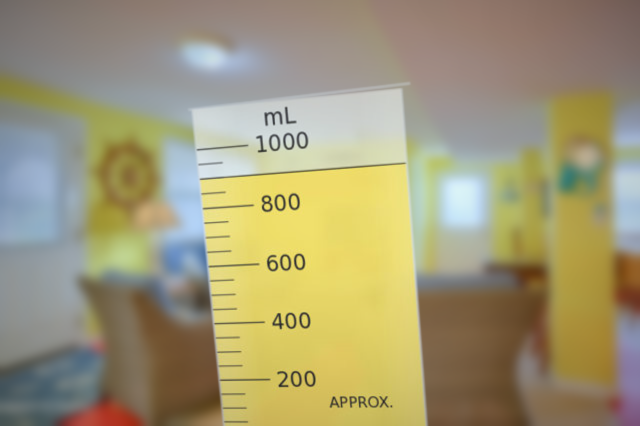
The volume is 900 mL
